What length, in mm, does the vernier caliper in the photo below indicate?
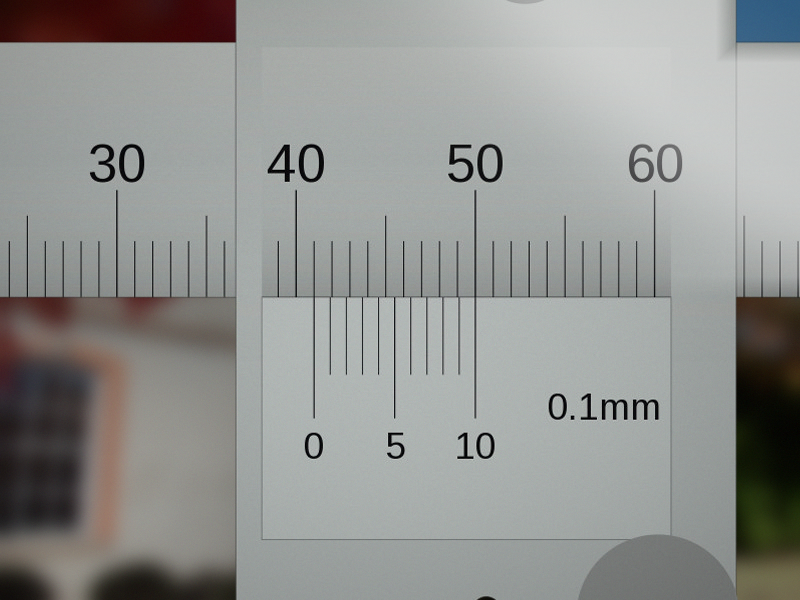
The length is 41.0 mm
